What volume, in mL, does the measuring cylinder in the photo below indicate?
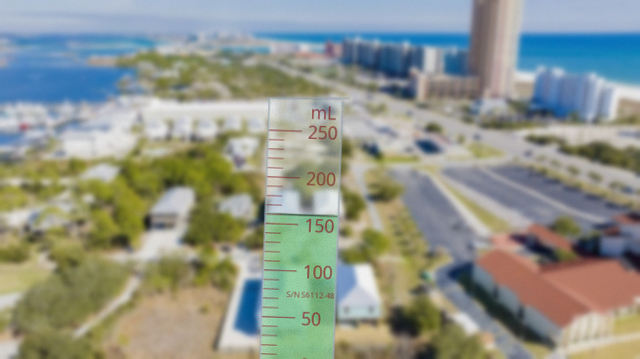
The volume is 160 mL
